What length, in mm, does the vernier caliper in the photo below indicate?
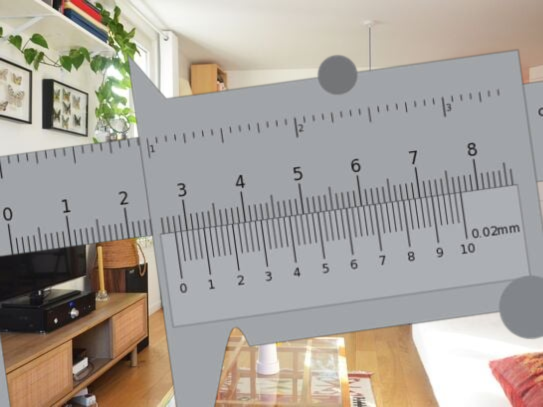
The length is 28.0 mm
